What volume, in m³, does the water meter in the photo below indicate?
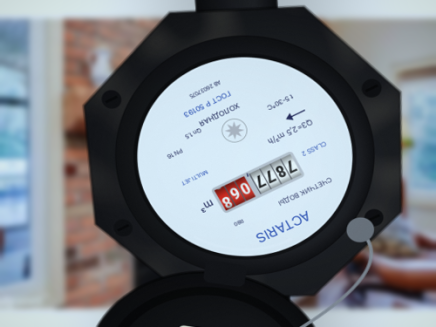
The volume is 7877.068 m³
